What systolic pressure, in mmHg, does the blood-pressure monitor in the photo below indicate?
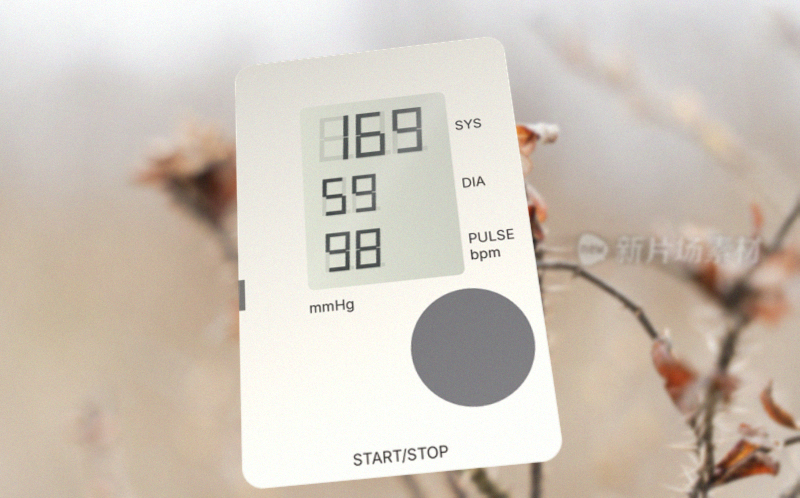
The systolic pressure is 169 mmHg
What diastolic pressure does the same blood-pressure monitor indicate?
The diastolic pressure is 59 mmHg
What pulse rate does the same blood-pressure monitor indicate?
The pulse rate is 98 bpm
